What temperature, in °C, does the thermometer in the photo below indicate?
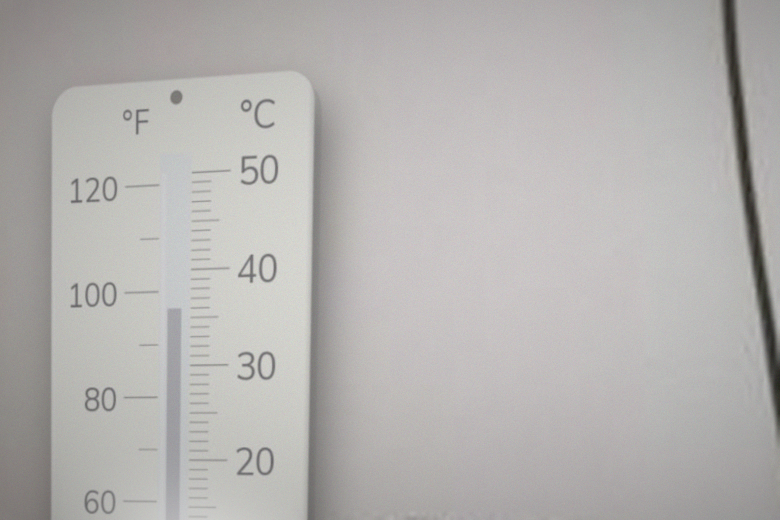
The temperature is 36 °C
